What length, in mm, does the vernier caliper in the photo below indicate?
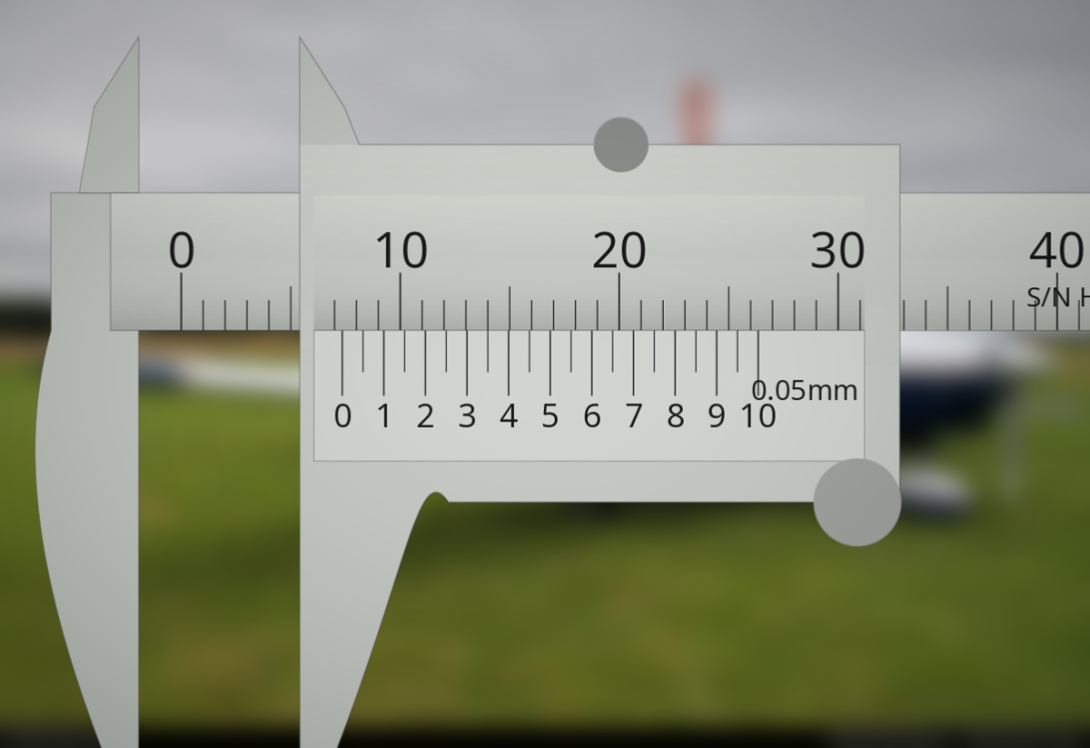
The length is 7.35 mm
